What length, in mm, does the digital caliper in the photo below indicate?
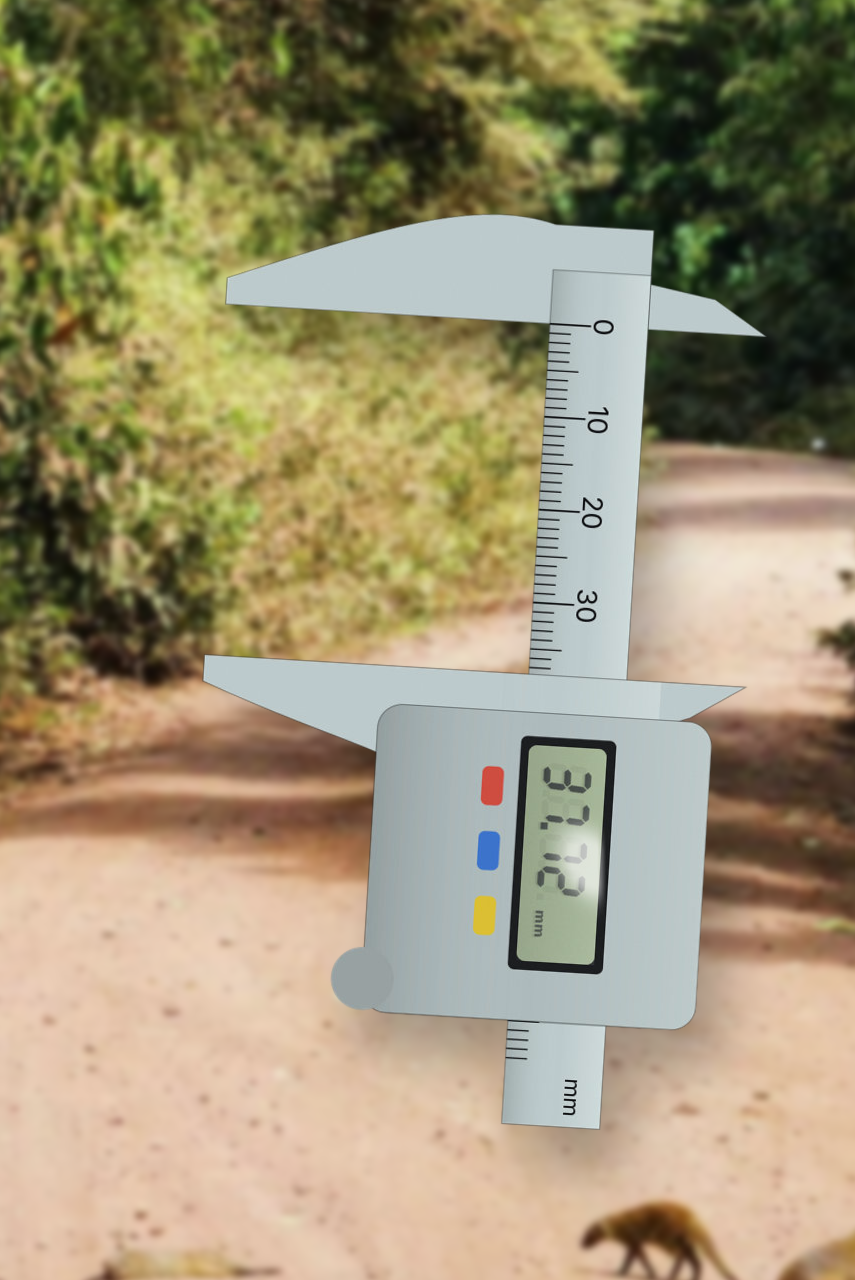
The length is 37.72 mm
